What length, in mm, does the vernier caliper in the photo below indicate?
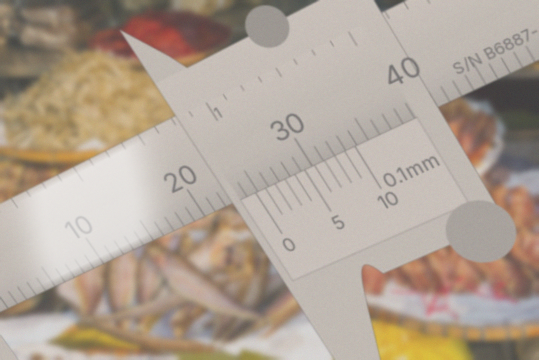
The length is 24.8 mm
